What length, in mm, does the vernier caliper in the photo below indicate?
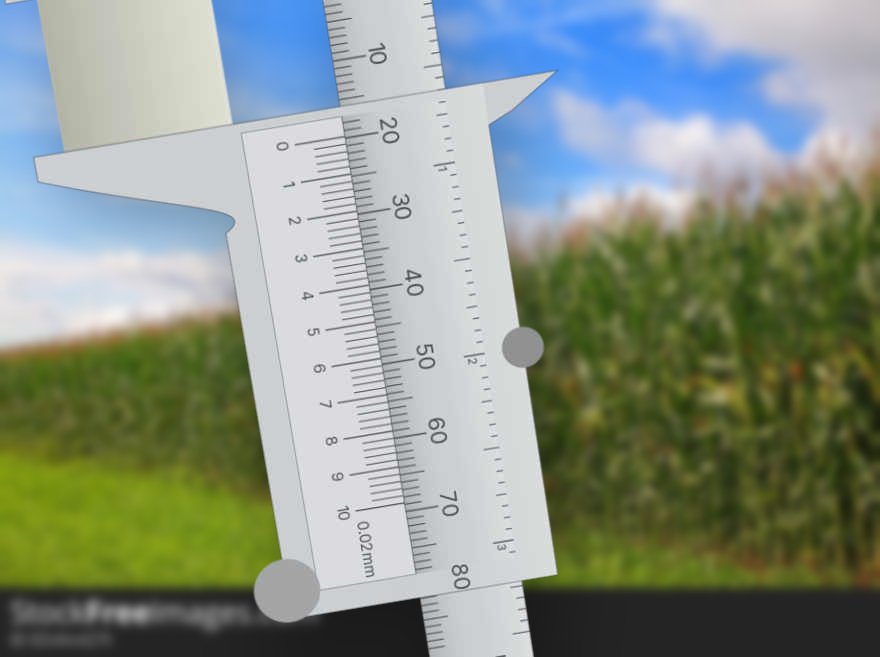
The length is 19.8 mm
